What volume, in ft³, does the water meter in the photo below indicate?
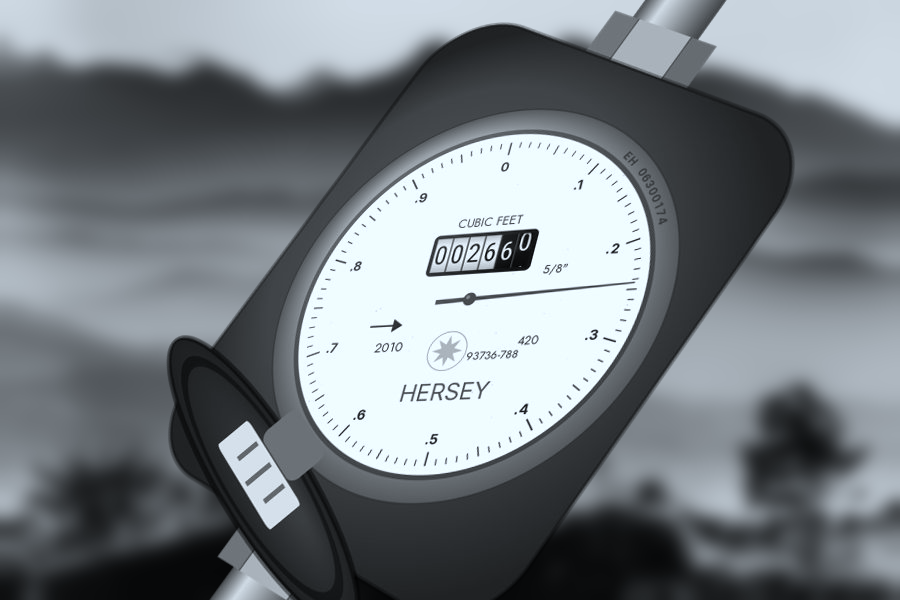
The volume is 2660.24 ft³
